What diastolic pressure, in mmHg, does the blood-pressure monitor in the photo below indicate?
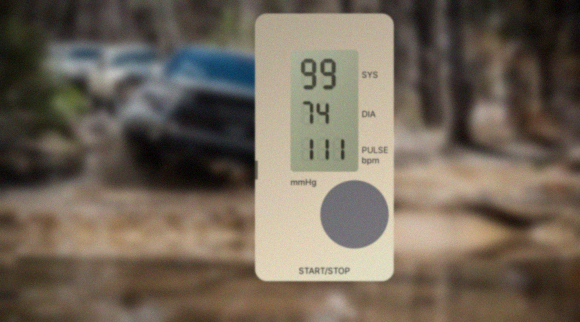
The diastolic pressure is 74 mmHg
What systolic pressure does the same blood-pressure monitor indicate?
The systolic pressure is 99 mmHg
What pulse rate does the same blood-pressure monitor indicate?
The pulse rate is 111 bpm
